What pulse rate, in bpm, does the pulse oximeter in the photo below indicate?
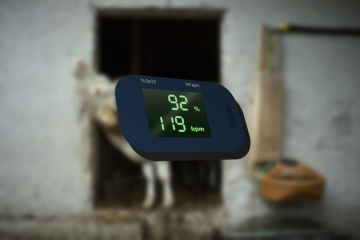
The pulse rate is 119 bpm
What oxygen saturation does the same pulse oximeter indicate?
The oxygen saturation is 92 %
